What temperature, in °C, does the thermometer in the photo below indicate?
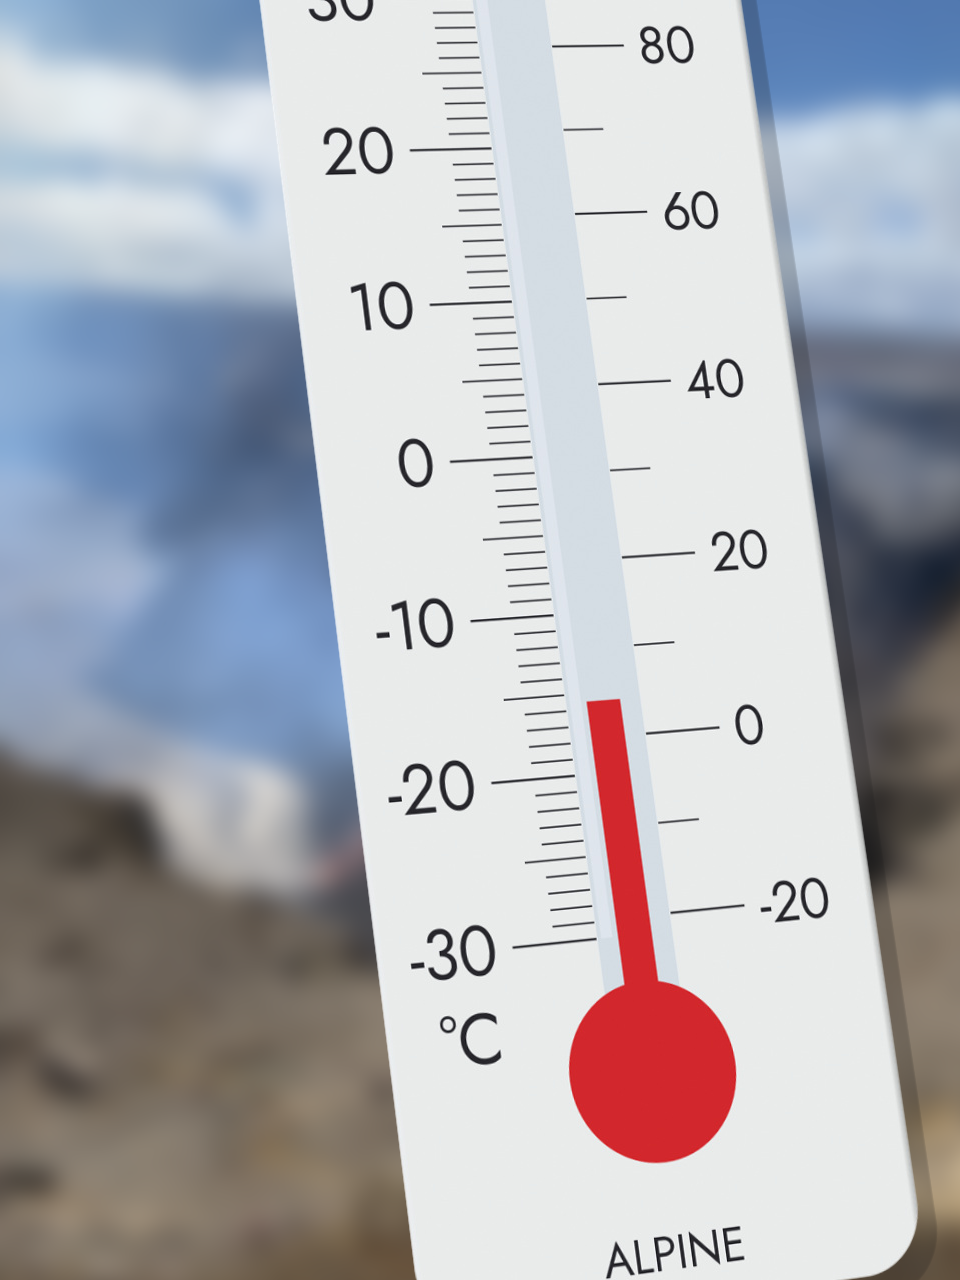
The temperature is -15.5 °C
